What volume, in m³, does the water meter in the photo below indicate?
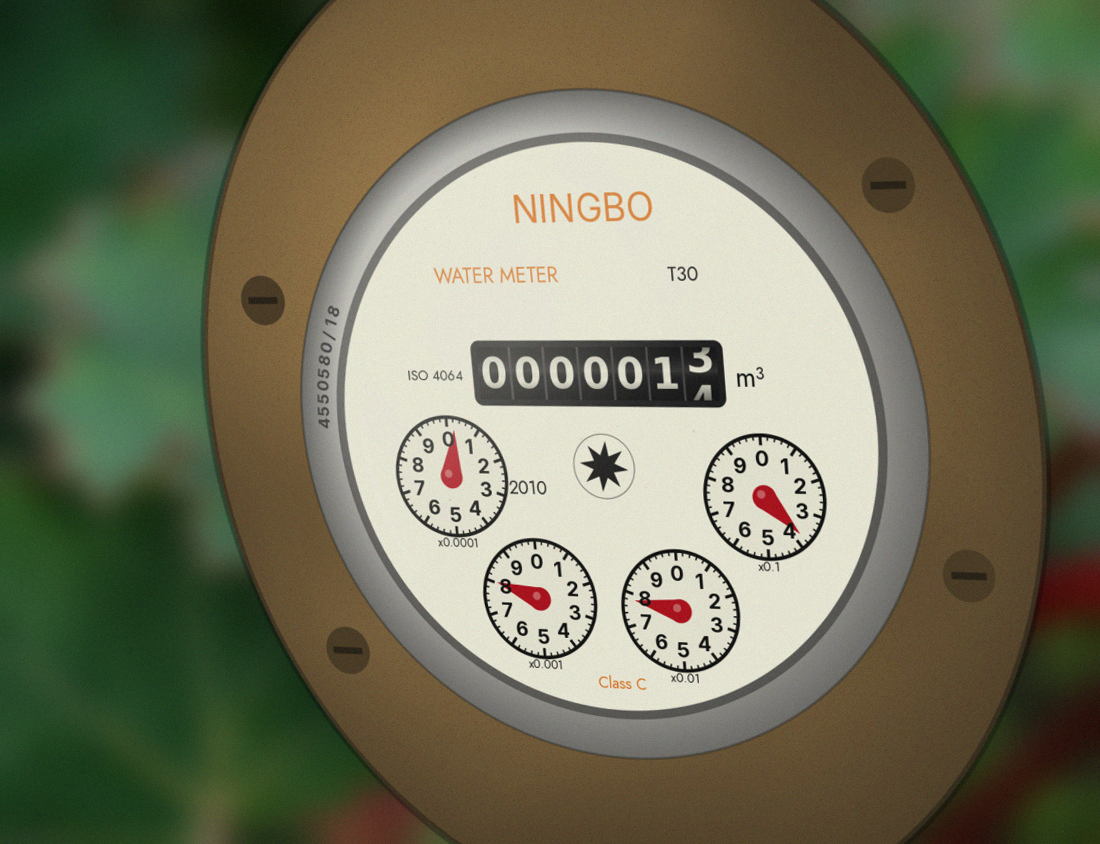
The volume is 13.3780 m³
